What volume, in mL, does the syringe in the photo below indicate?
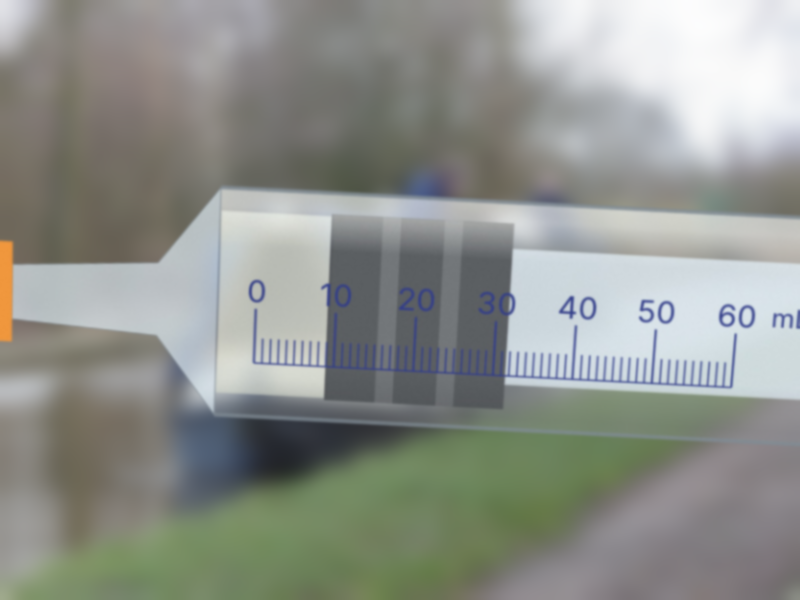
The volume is 9 mL
